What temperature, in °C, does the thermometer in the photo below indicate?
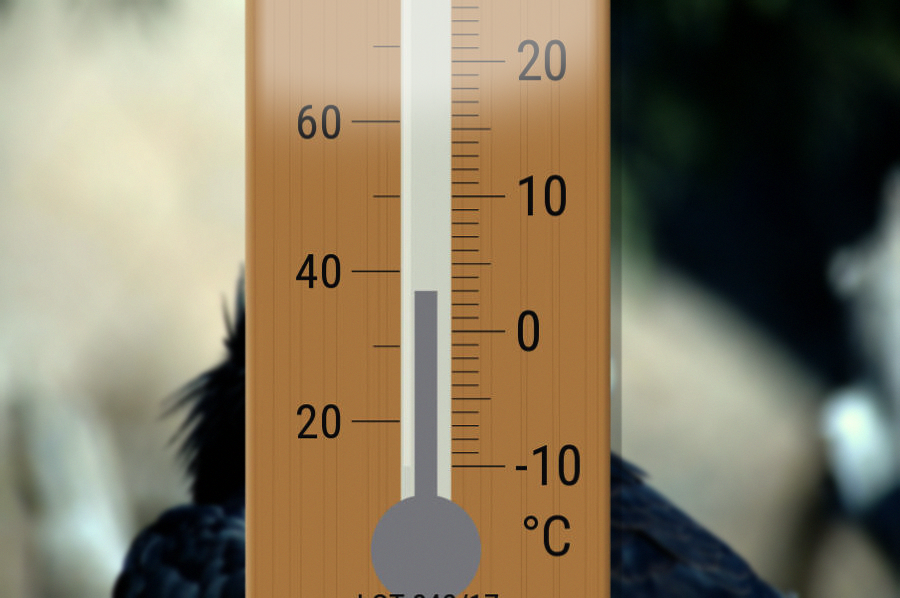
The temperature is 3 °C
